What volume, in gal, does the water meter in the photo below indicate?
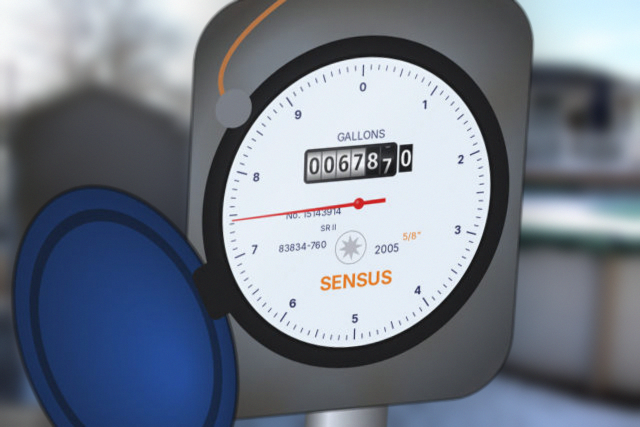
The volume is 67867.4 gal
